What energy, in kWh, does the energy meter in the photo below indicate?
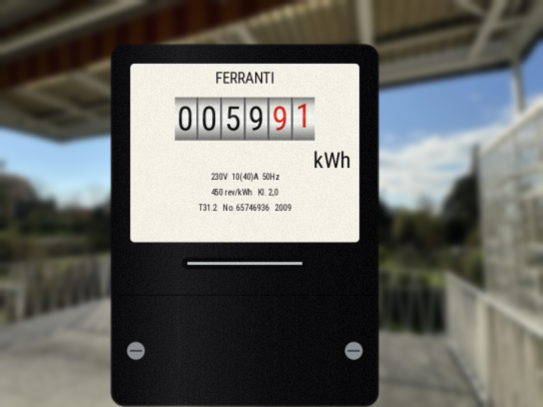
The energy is 59.91 kWh
